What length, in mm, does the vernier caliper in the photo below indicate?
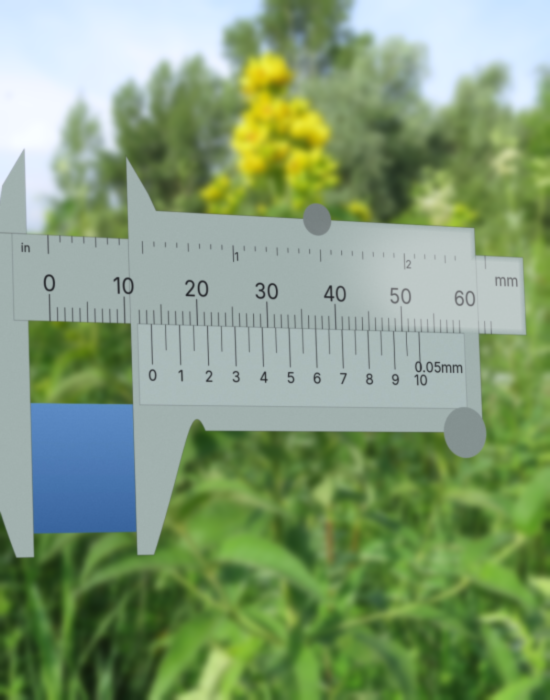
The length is 13.6 mm
